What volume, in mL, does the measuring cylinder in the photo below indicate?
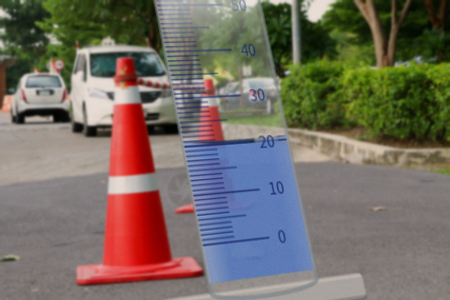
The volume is 20 mL
